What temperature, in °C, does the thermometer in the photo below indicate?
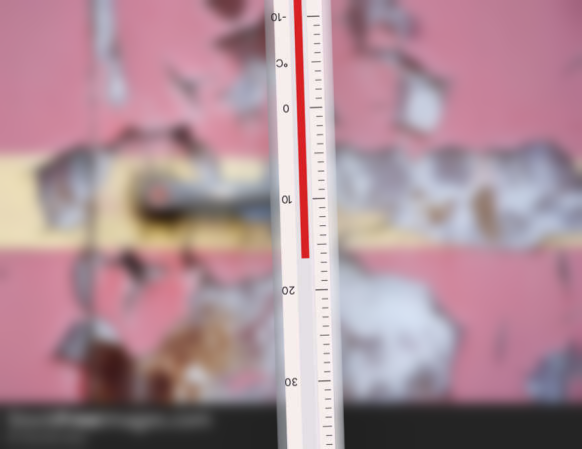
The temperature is 16.5 °C
